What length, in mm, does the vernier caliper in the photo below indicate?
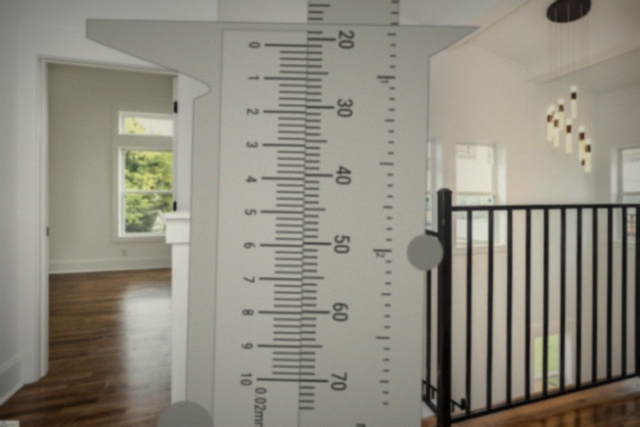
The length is 21.0 mm
